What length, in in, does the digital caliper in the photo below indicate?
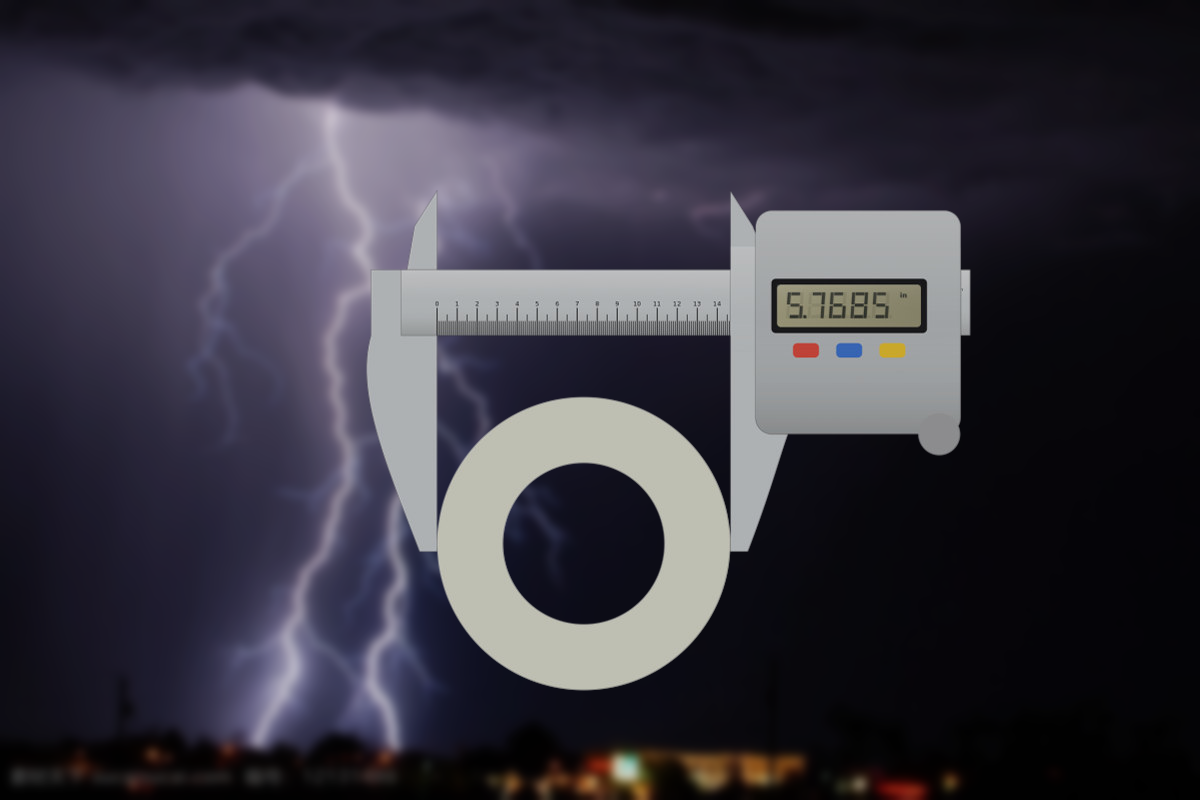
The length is 5.7685 in
